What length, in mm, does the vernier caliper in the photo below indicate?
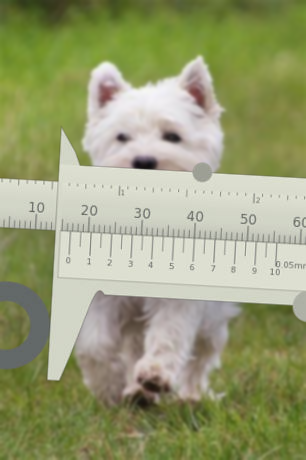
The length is 16.6 mm
